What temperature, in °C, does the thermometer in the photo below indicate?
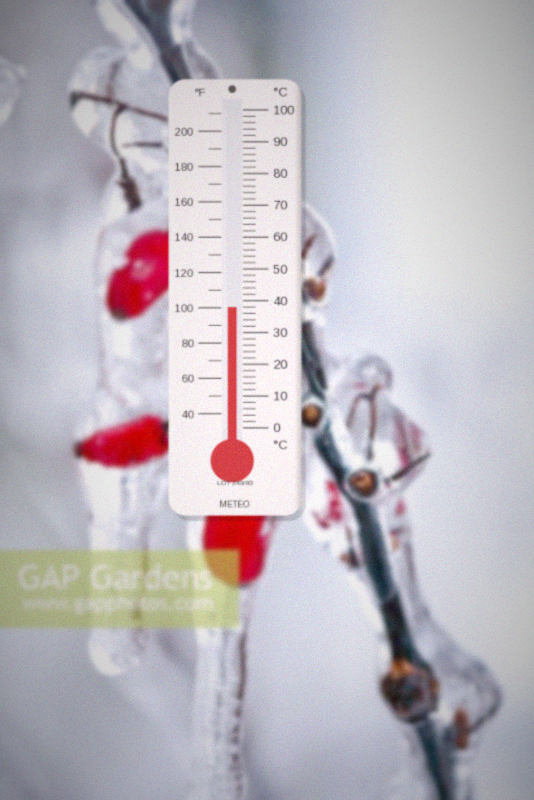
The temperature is 38 °C
